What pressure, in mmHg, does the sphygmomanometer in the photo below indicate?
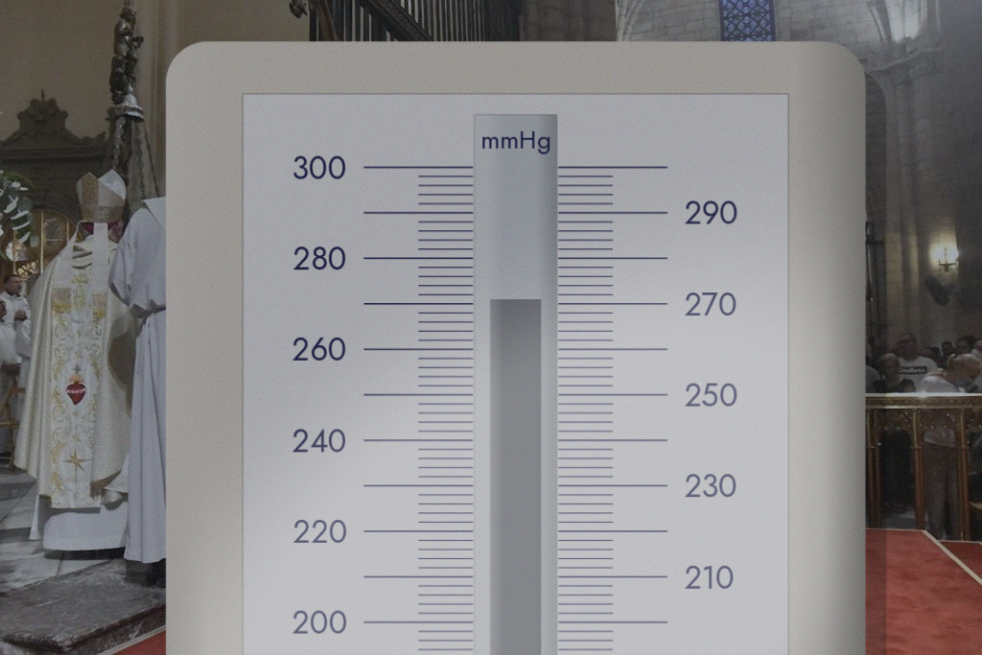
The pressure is 271 mmHg
